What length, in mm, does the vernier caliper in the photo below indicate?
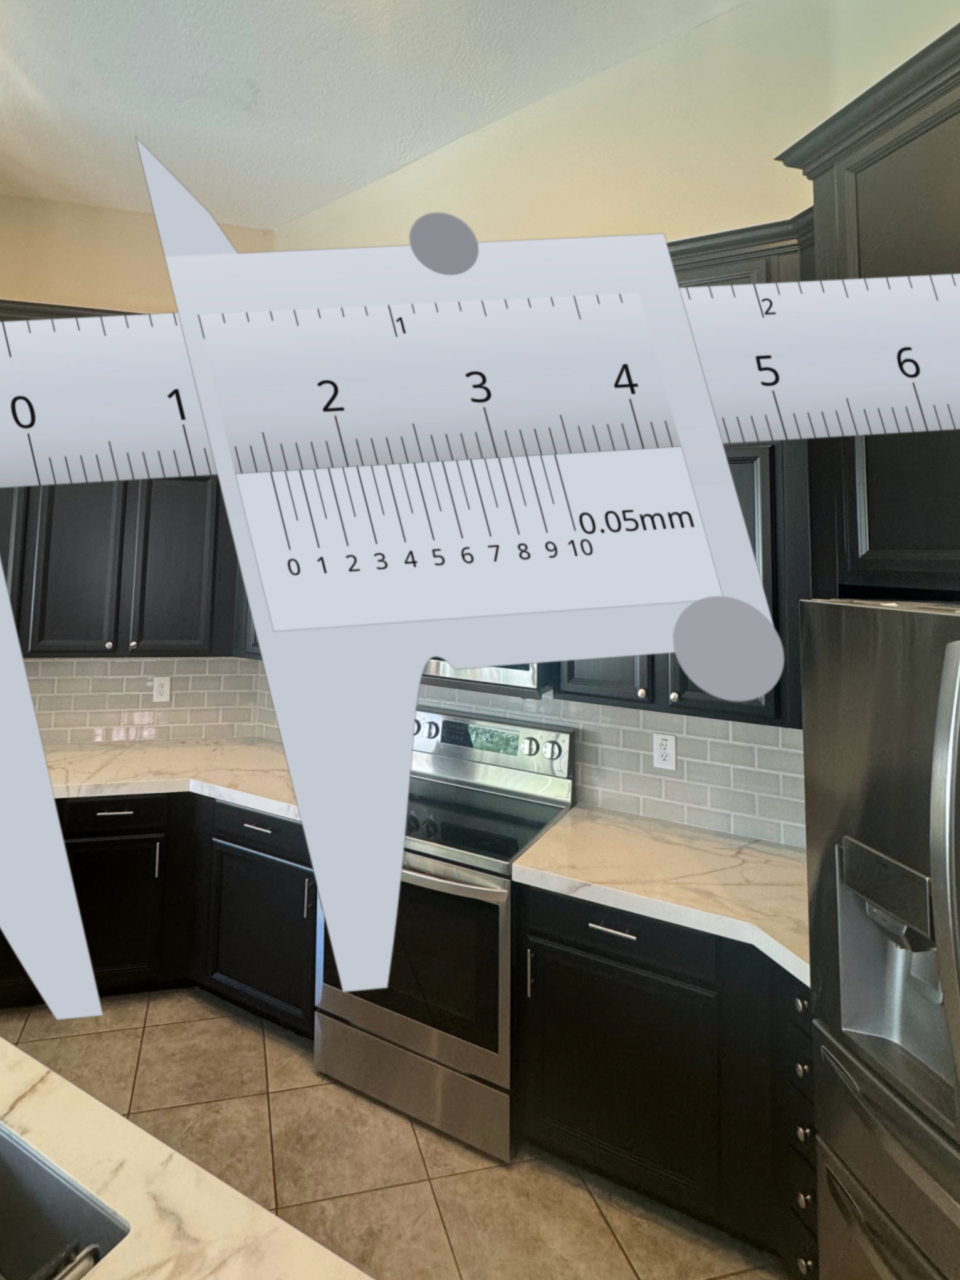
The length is 14.9 mm
